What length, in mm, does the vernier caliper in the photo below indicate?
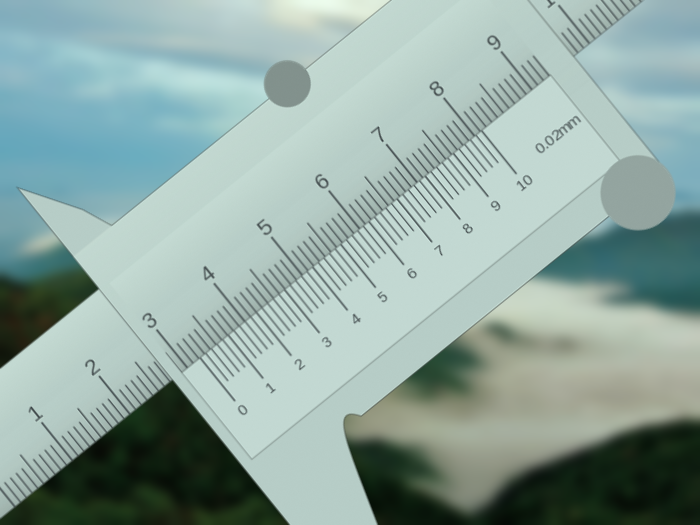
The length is 32.2 mm
